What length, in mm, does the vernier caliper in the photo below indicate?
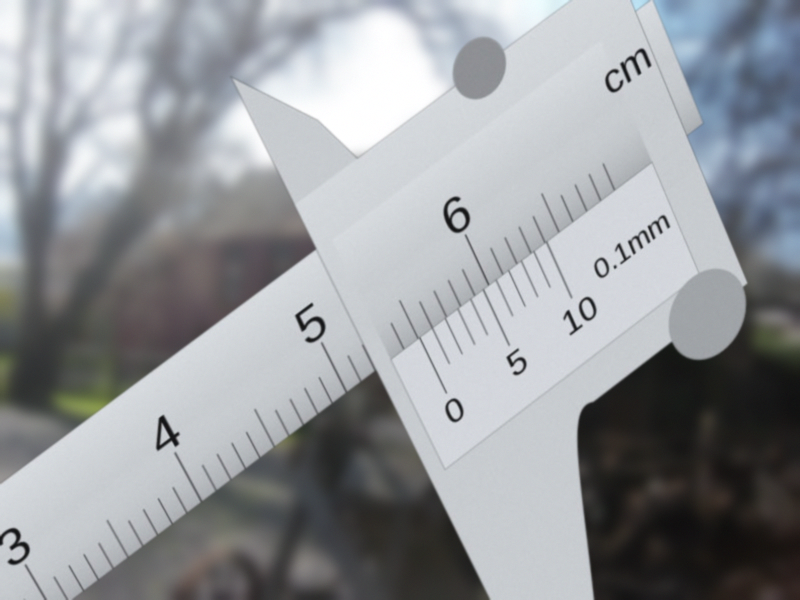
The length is 55.1 mm
